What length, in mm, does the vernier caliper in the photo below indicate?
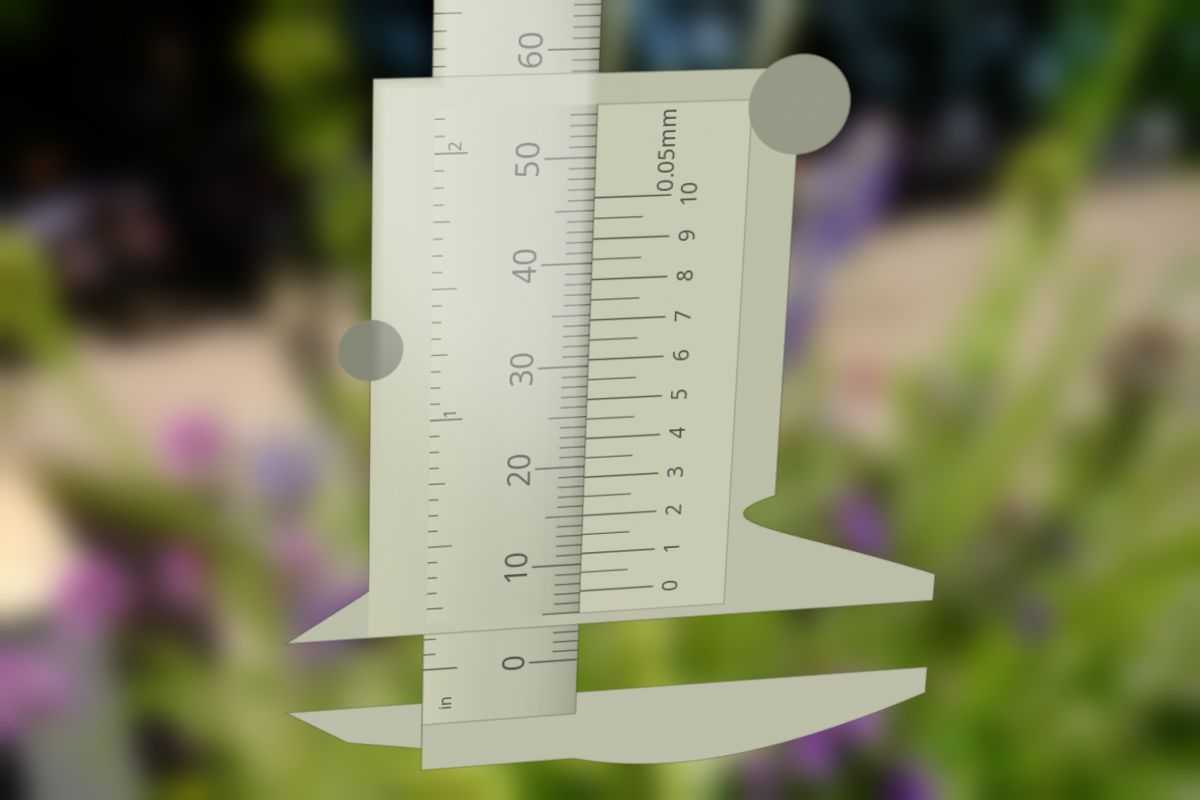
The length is 7.2 mm
